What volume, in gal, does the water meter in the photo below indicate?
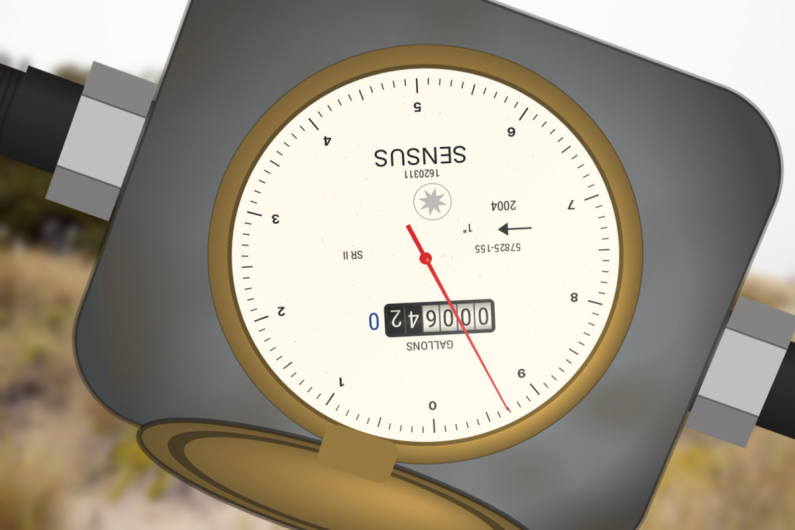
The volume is 6419.3 gal
